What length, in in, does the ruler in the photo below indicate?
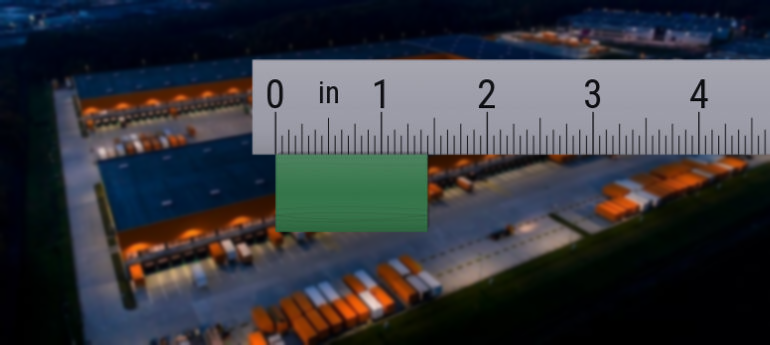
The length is 1.4375 in
